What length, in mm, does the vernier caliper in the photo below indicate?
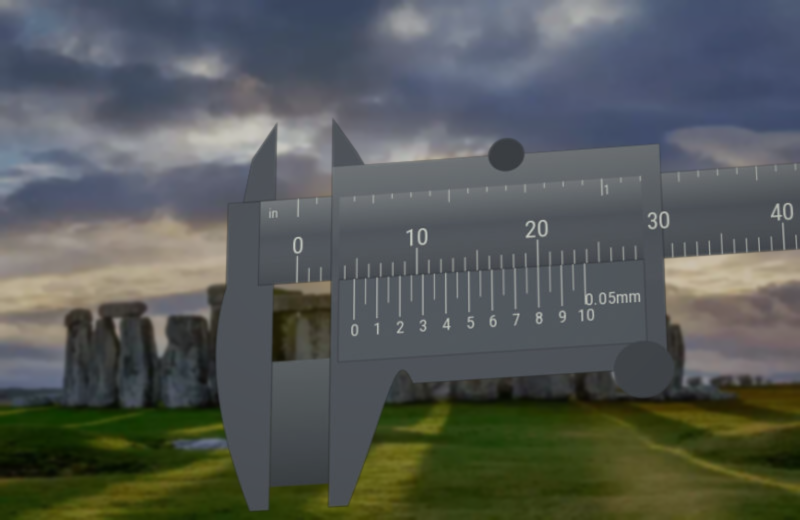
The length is 4.8 mm
